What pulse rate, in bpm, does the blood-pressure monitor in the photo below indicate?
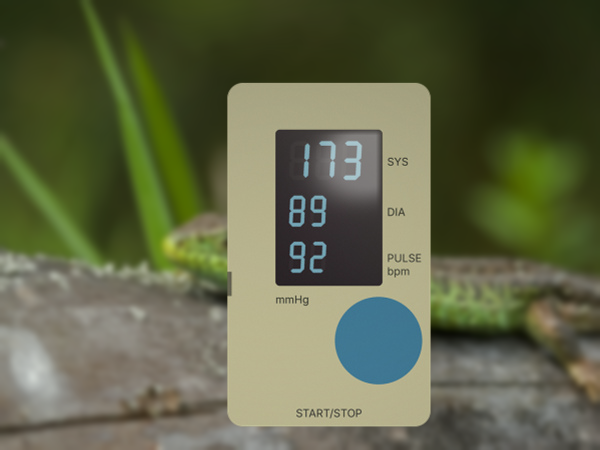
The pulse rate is 92 bpm
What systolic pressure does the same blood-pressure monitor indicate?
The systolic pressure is 173 mmHg
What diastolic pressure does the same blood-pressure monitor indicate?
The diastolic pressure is 89 mmHg
